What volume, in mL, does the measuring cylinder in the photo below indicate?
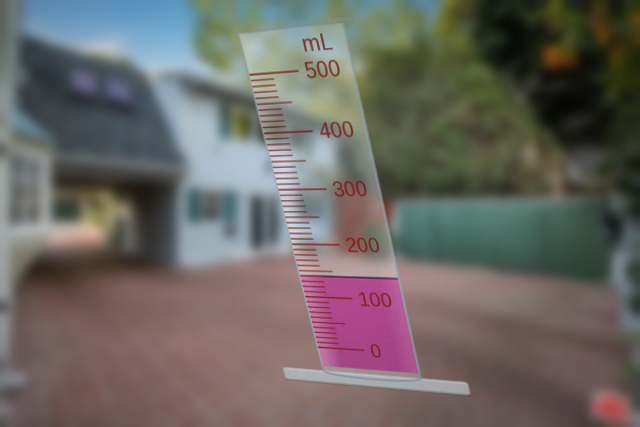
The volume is 140 mL
